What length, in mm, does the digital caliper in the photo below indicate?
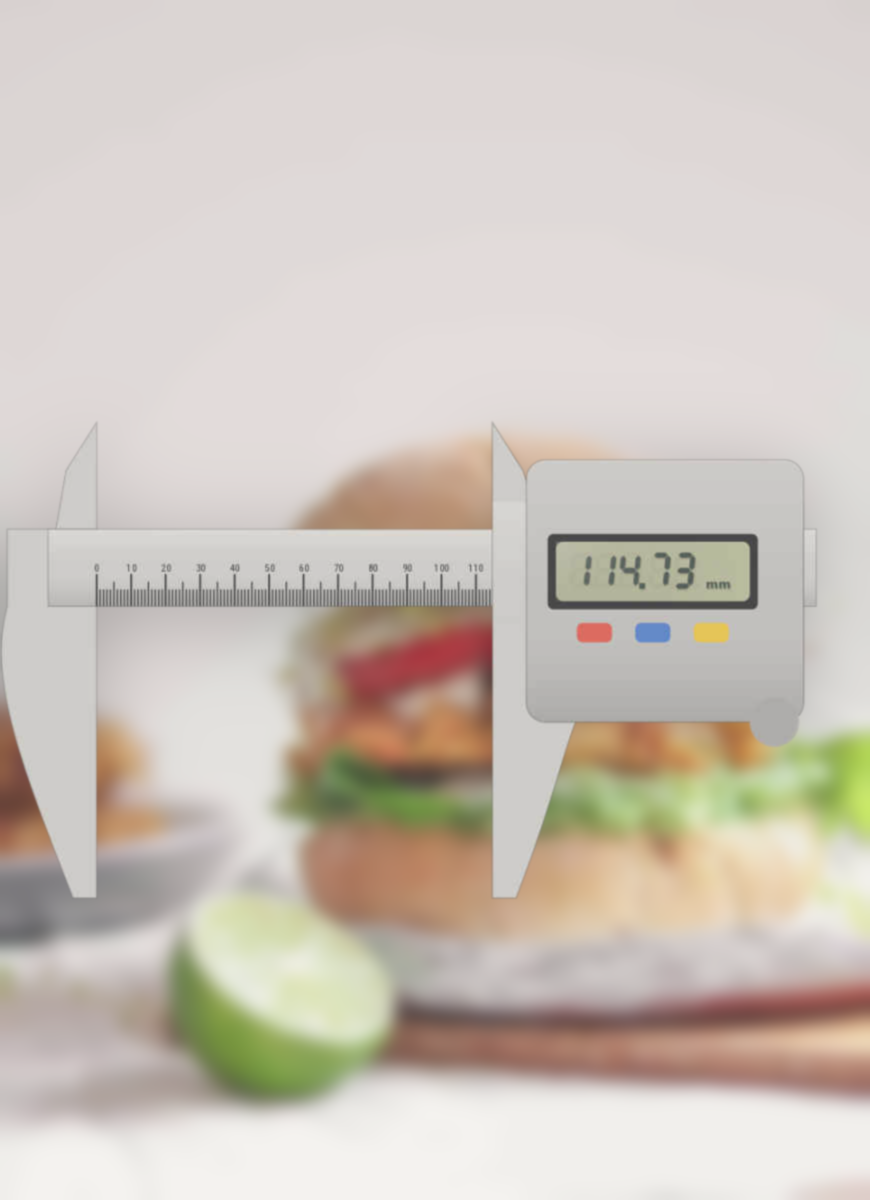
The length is 114.73 mm
